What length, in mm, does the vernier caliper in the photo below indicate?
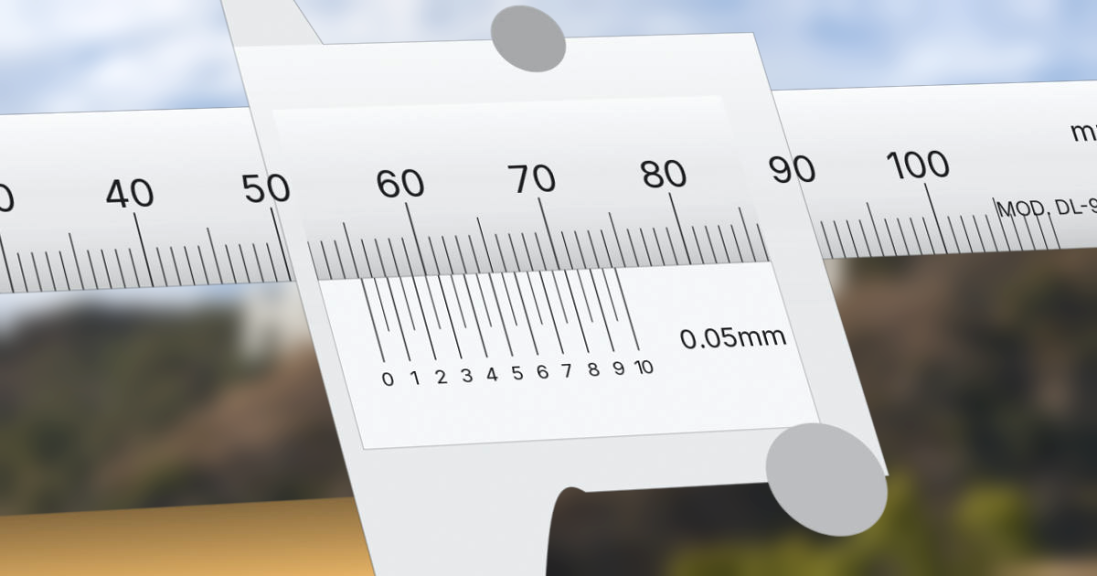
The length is 55.2 mm
